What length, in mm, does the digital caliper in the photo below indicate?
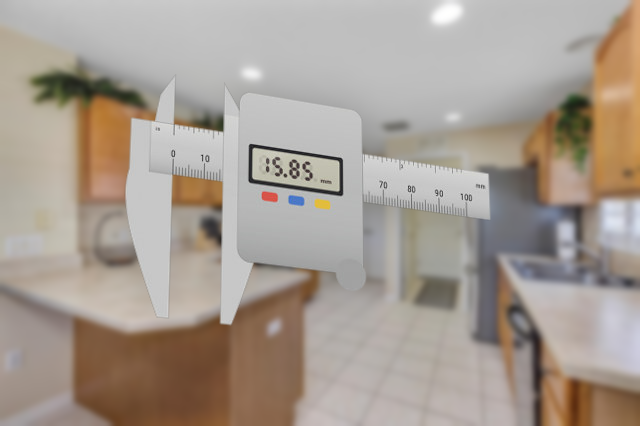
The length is 15.85 mm
